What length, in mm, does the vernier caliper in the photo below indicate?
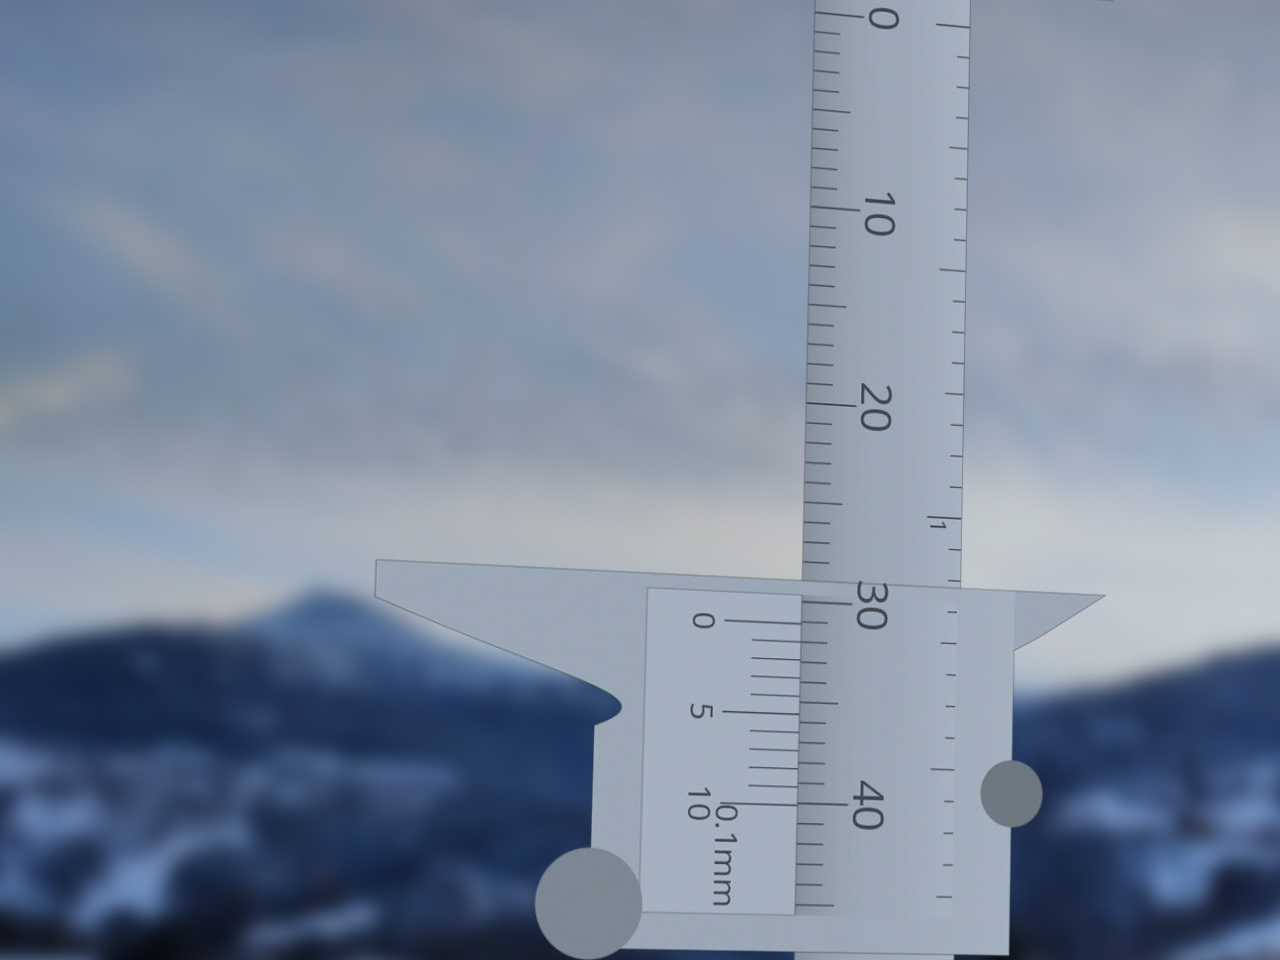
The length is 31.1 mm
